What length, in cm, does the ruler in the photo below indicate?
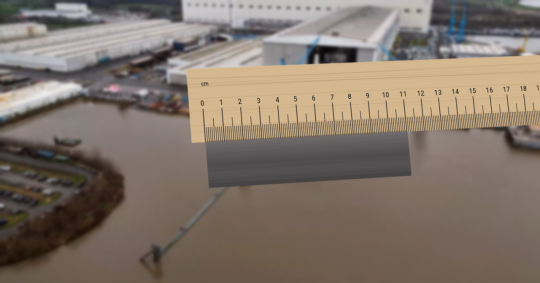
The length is 11 cm
